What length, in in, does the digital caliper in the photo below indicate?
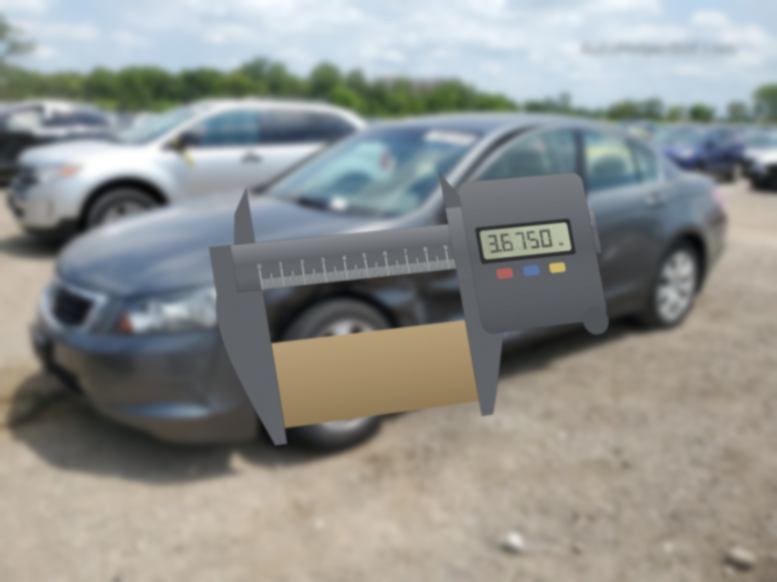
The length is 3.6750 in
